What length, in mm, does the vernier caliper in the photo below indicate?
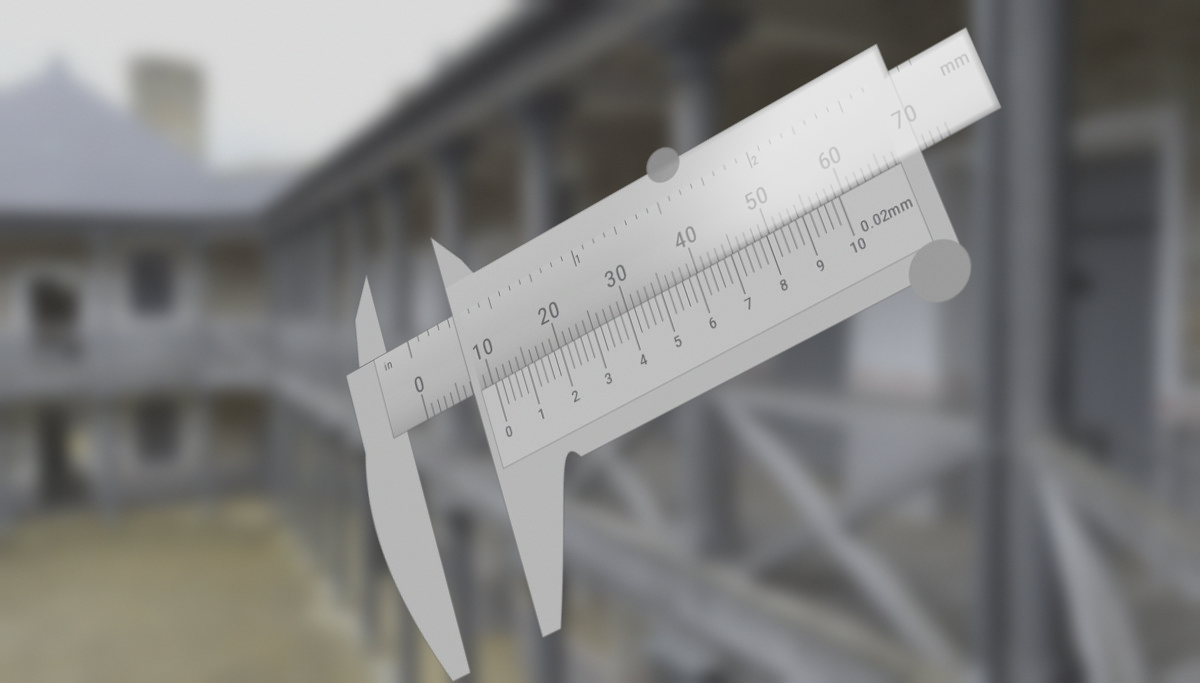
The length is 10.4 mm
